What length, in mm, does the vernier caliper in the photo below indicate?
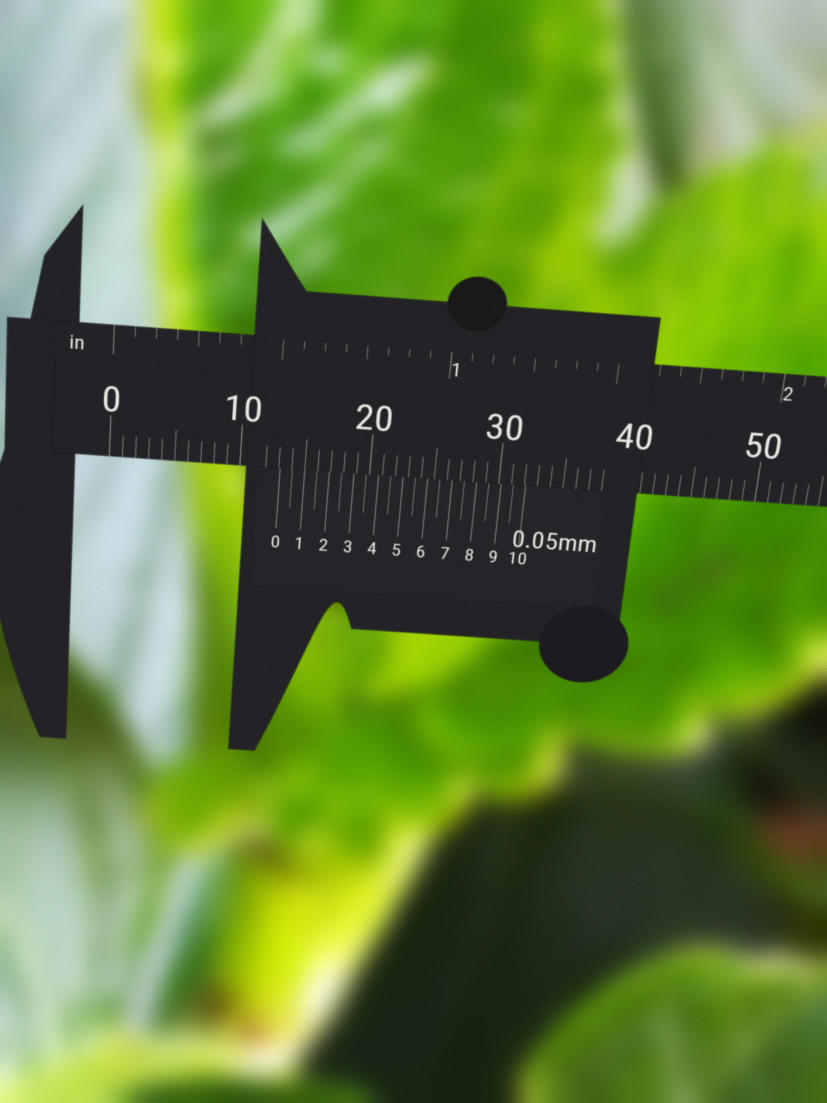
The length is 13.1 mm
